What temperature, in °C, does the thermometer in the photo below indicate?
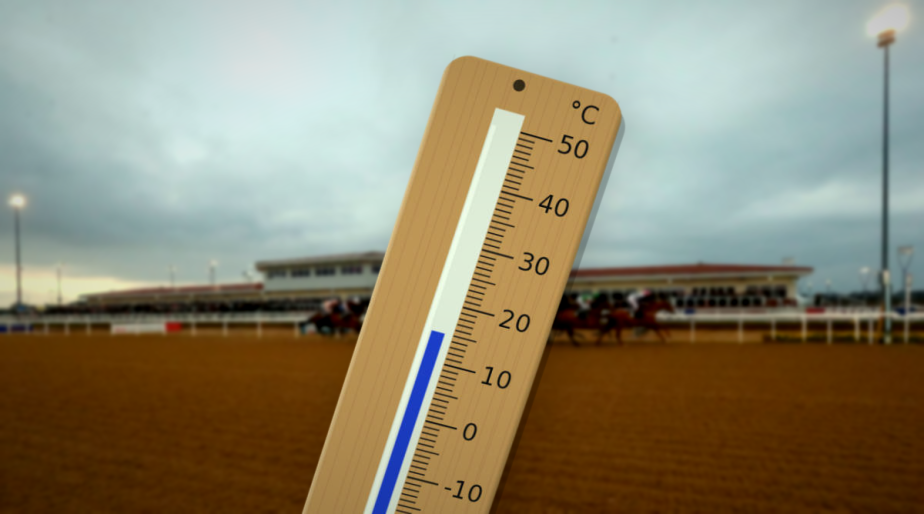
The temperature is 15 °C
